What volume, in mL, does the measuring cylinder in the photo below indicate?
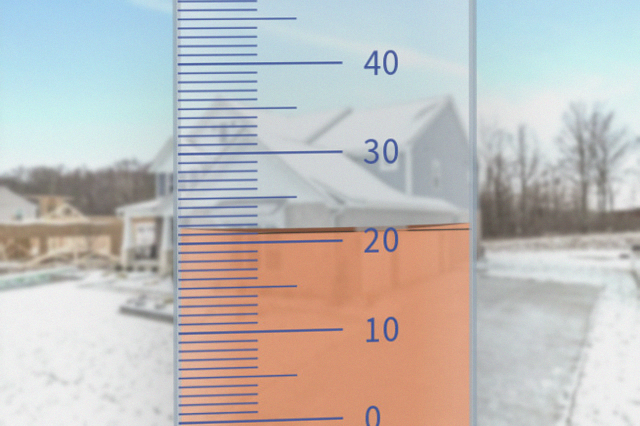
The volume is 21 mL
